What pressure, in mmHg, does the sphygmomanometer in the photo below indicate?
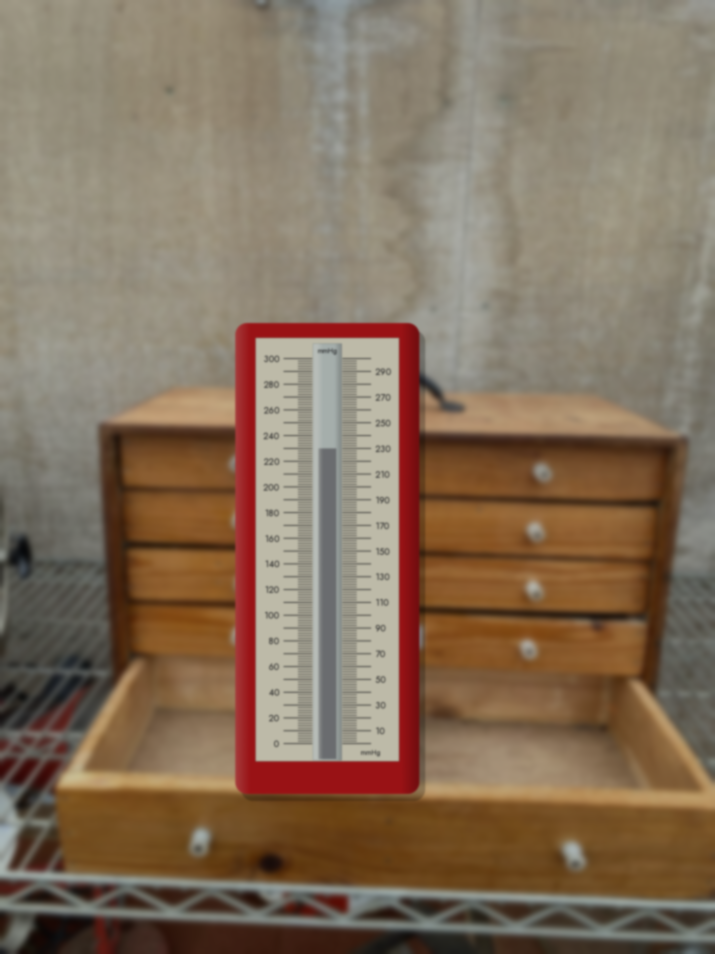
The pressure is 230 mmHg
